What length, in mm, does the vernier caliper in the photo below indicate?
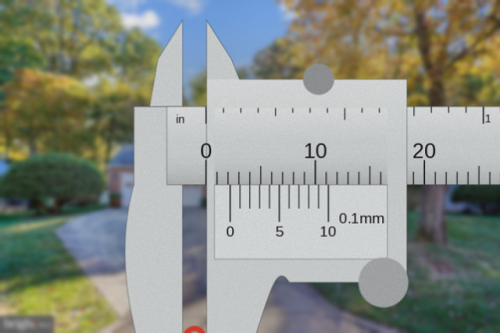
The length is 2.2 mm
